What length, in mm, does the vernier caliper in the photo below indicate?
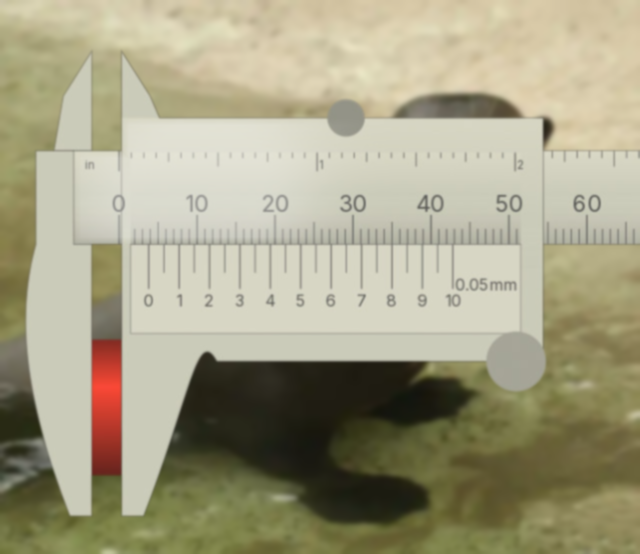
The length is 3.8 mm
